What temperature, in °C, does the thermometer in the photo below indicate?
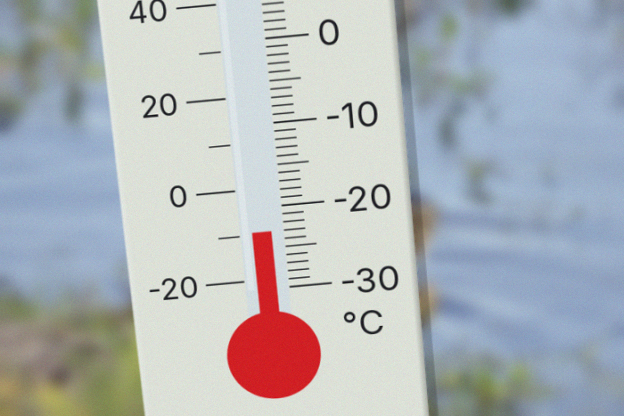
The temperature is -23 °C
